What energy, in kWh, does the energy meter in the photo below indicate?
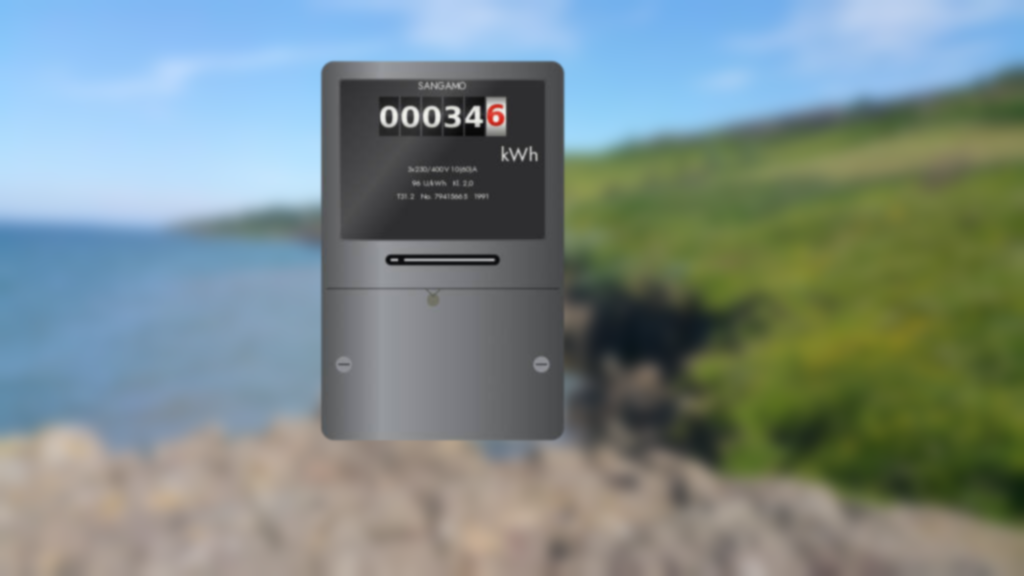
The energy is 34.6 kWh
